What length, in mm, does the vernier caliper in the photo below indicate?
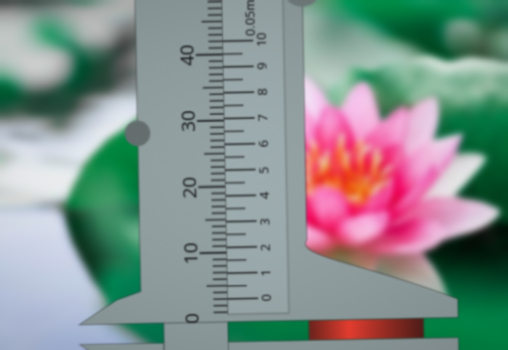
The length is 3.0 mm
